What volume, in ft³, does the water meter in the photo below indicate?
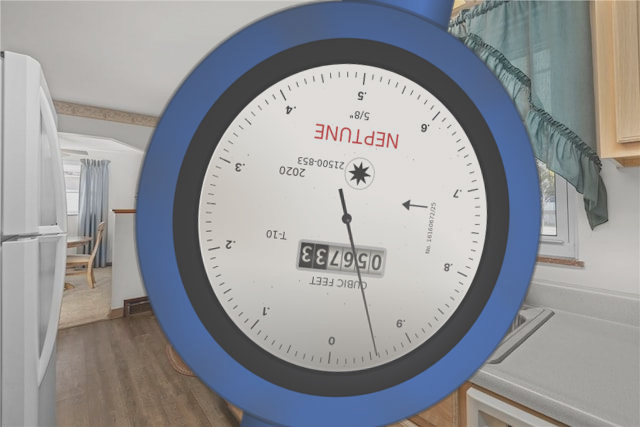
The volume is 56732.94 ft³
